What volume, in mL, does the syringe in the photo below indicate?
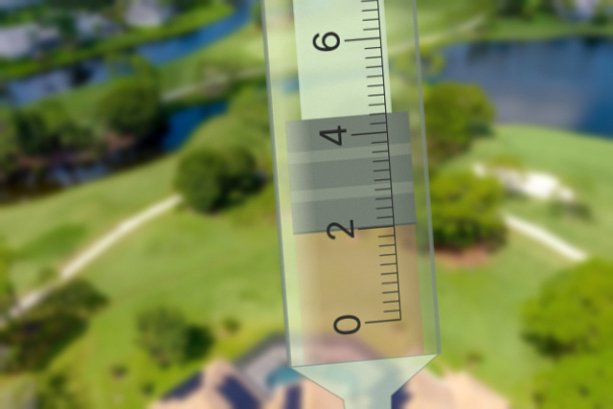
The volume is 2 mL
